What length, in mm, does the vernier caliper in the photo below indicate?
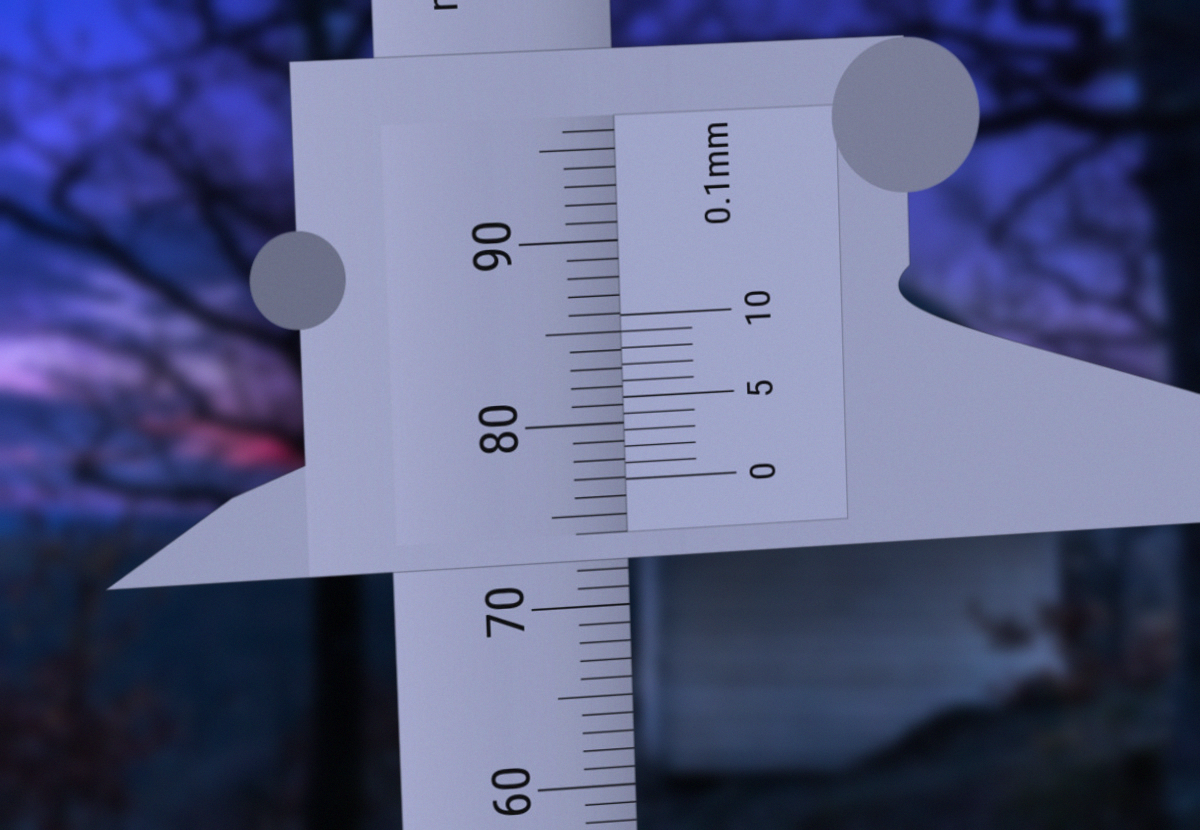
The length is 76.9 mm
